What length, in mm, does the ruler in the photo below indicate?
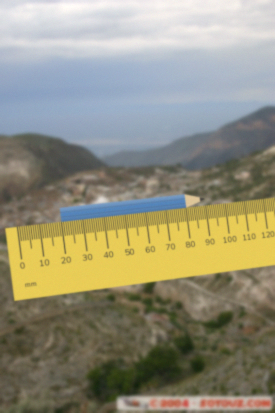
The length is 70 mm
